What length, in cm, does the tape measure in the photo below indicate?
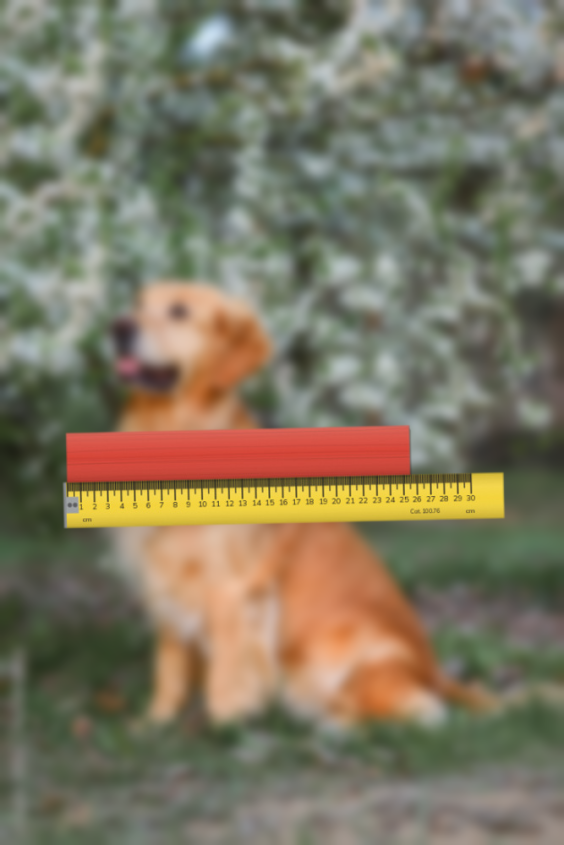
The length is 25.5 cm
